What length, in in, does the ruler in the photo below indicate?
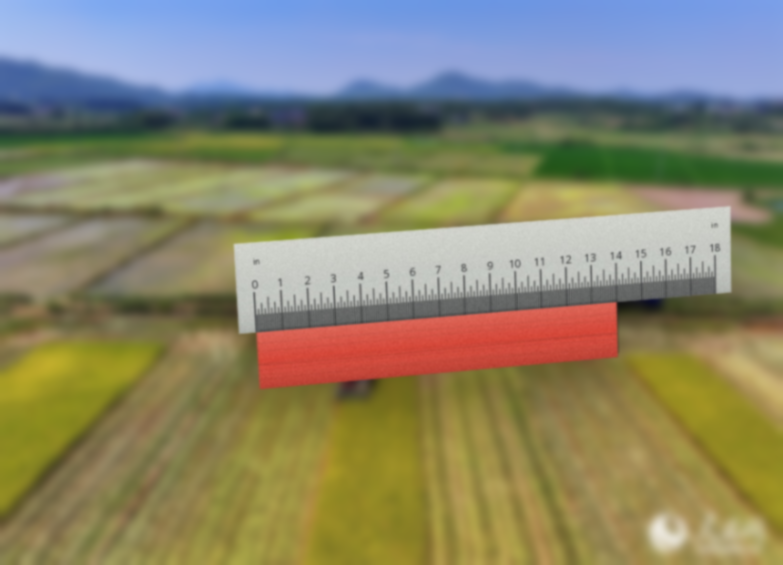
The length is 14 in
